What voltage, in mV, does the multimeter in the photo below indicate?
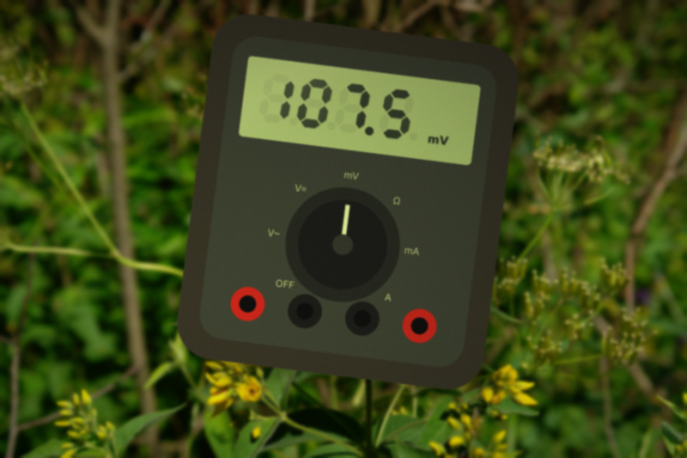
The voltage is 107.5 mV
